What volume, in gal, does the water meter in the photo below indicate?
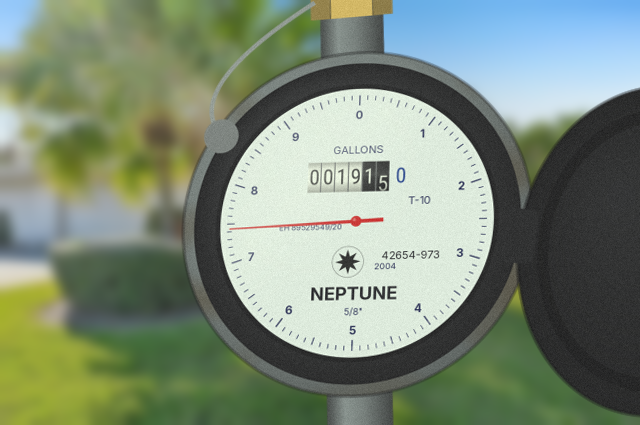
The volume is 19147.4 gal
